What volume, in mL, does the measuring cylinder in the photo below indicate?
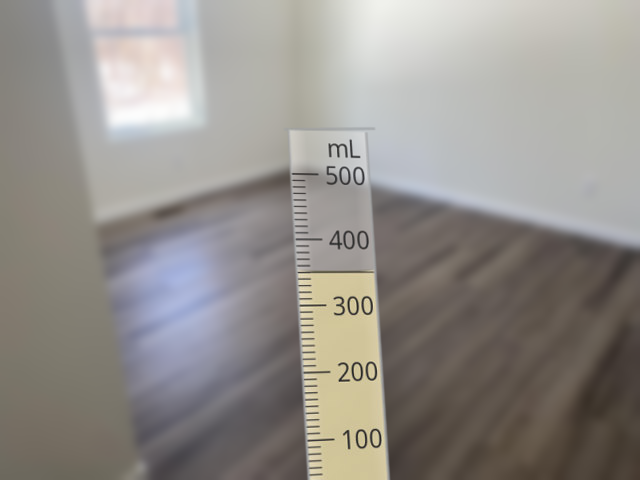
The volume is 350 mL
